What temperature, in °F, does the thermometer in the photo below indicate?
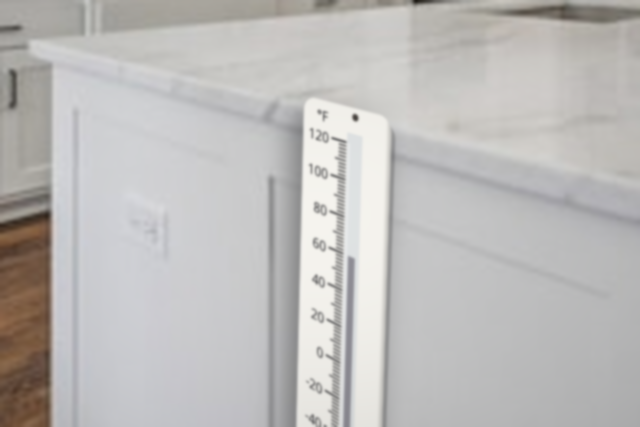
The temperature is 60 °F
